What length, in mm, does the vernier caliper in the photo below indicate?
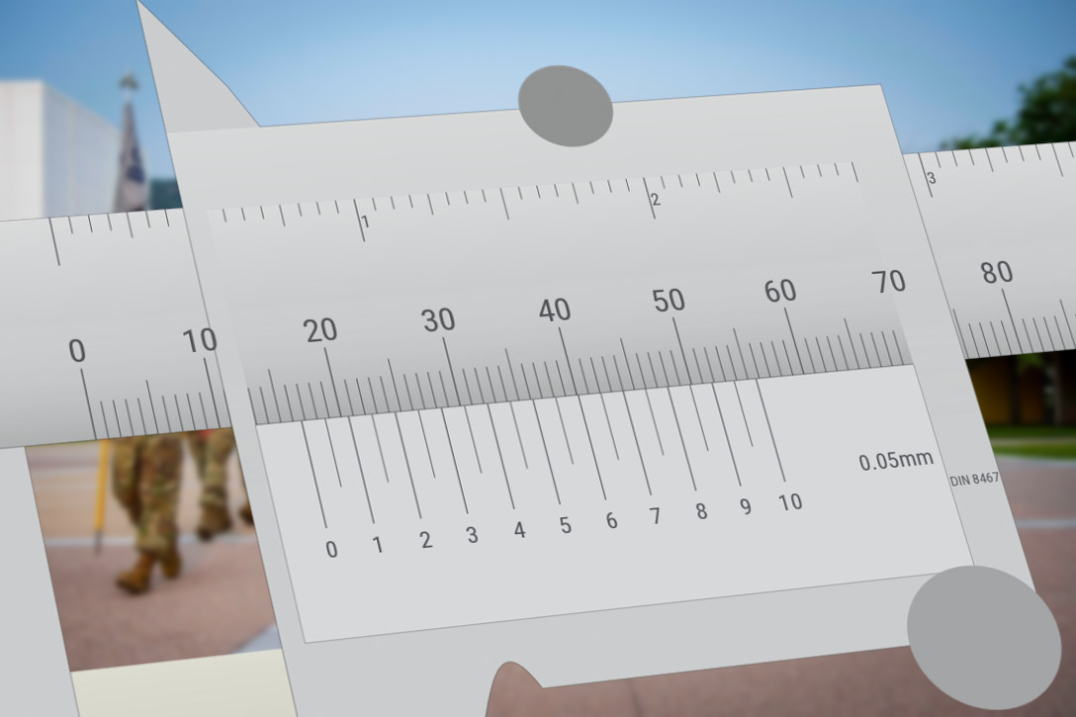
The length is 16.7 mm
